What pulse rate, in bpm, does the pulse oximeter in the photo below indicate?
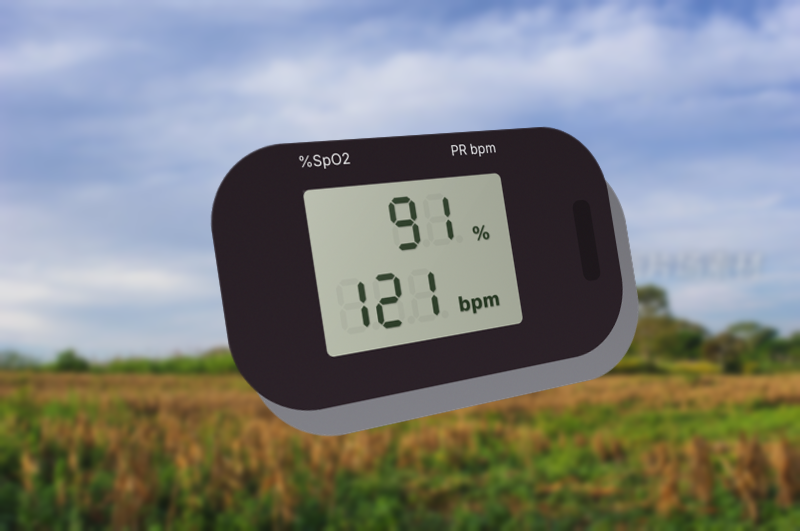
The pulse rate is 121 bpm
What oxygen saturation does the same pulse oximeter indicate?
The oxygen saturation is 91 %
